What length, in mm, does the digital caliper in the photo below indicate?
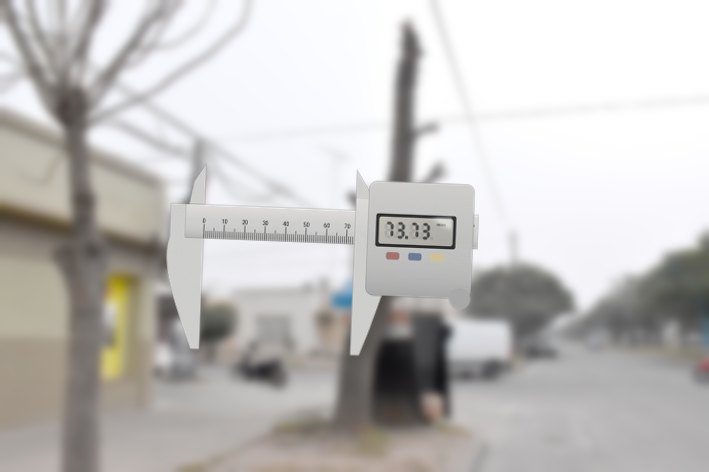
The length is 73.73 mm
